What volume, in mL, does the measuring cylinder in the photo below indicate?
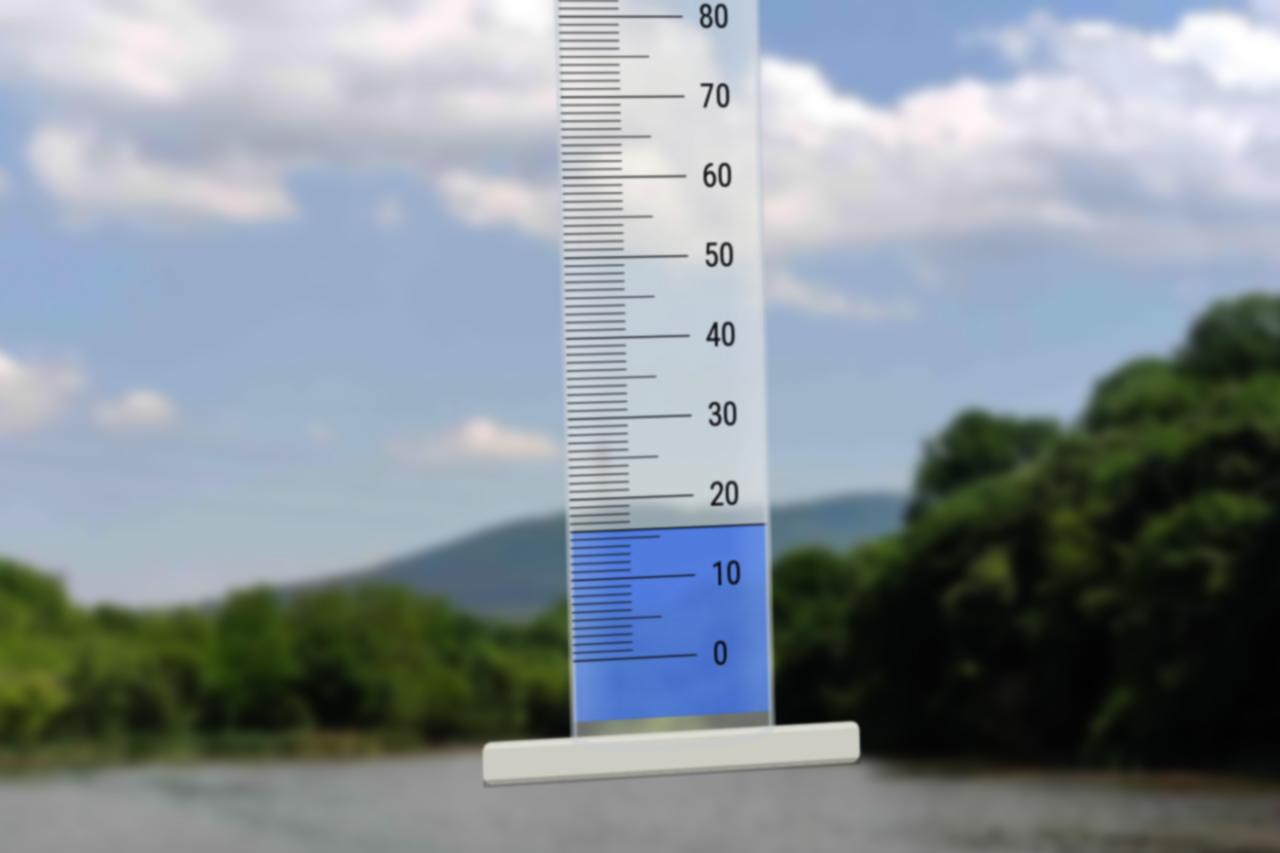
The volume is 16 mL
